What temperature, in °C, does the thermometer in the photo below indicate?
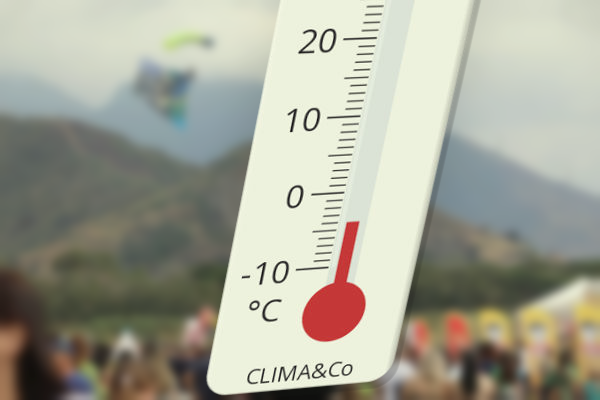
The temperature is -4 °C
